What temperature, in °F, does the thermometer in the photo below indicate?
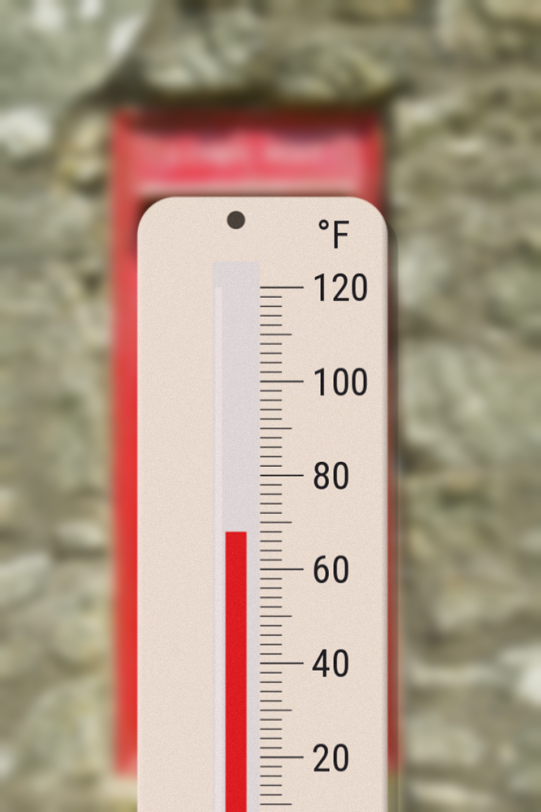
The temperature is 68 °F
